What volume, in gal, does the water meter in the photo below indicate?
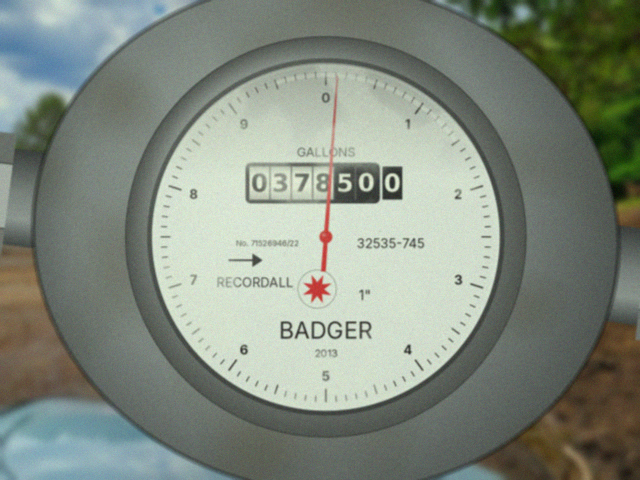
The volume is 378500.1 gal
